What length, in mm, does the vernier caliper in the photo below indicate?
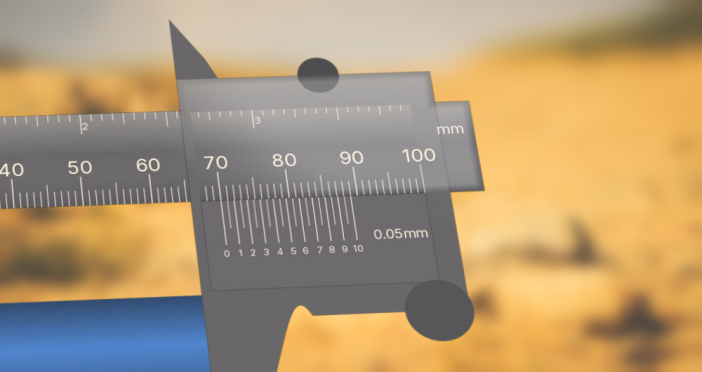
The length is 70.0 mm
